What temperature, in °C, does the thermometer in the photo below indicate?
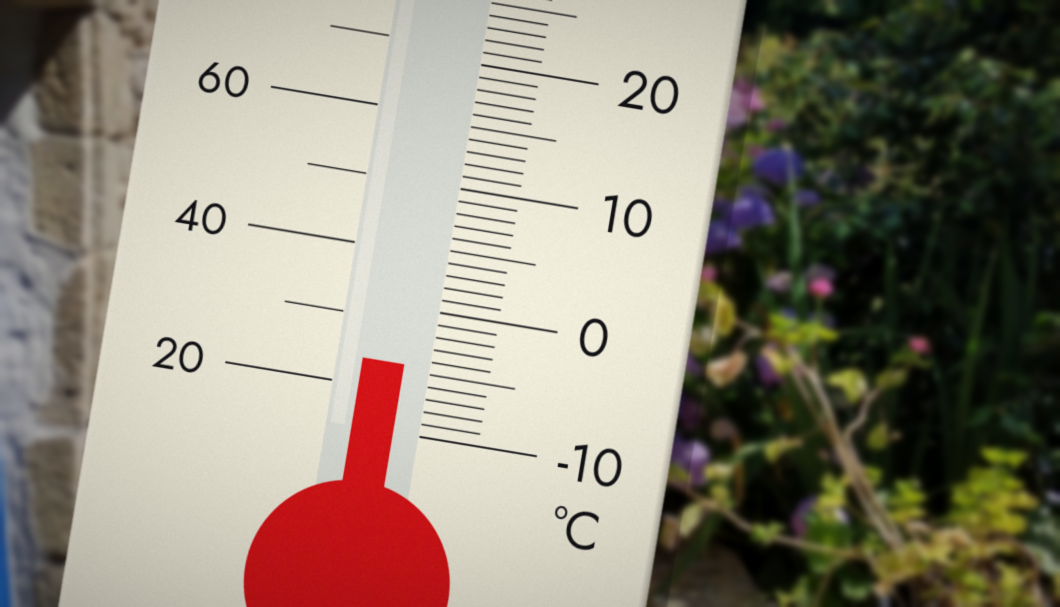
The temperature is -4.5 °C
